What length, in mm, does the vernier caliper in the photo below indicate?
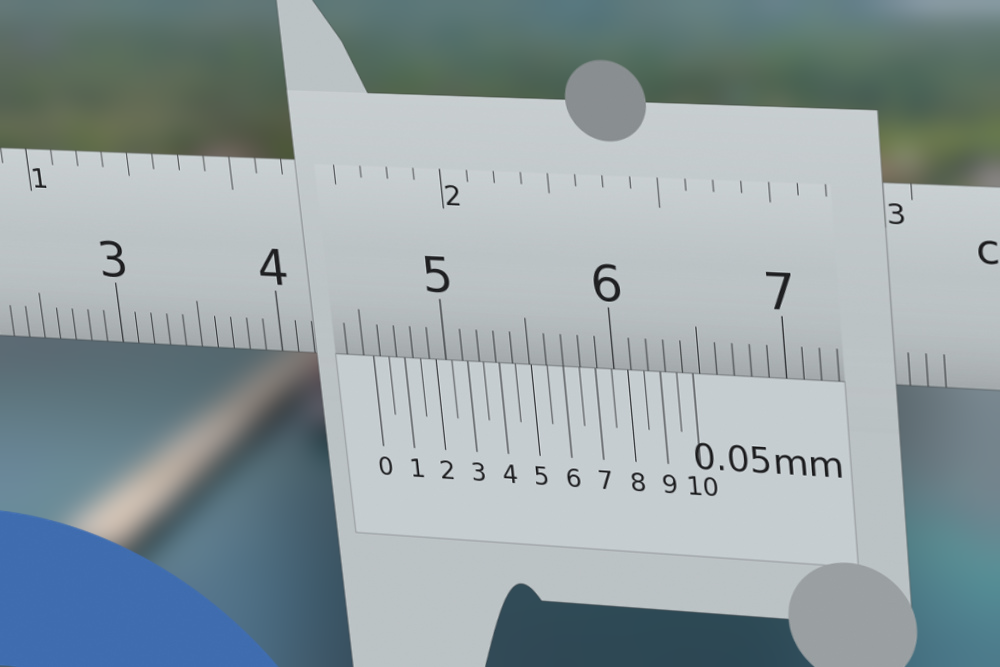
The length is 45.6 mm
